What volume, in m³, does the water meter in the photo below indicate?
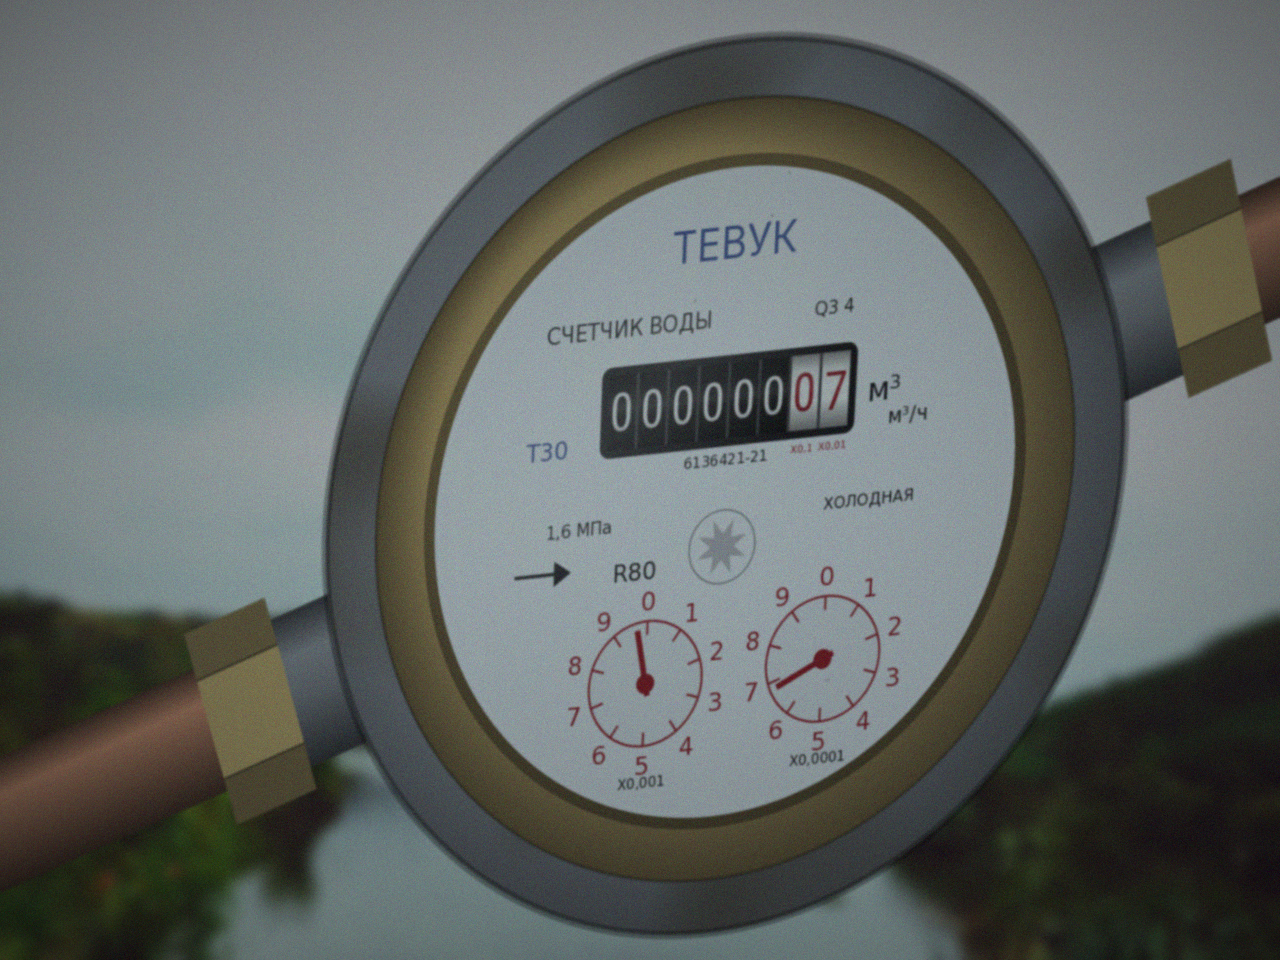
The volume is 0.0696 m³
